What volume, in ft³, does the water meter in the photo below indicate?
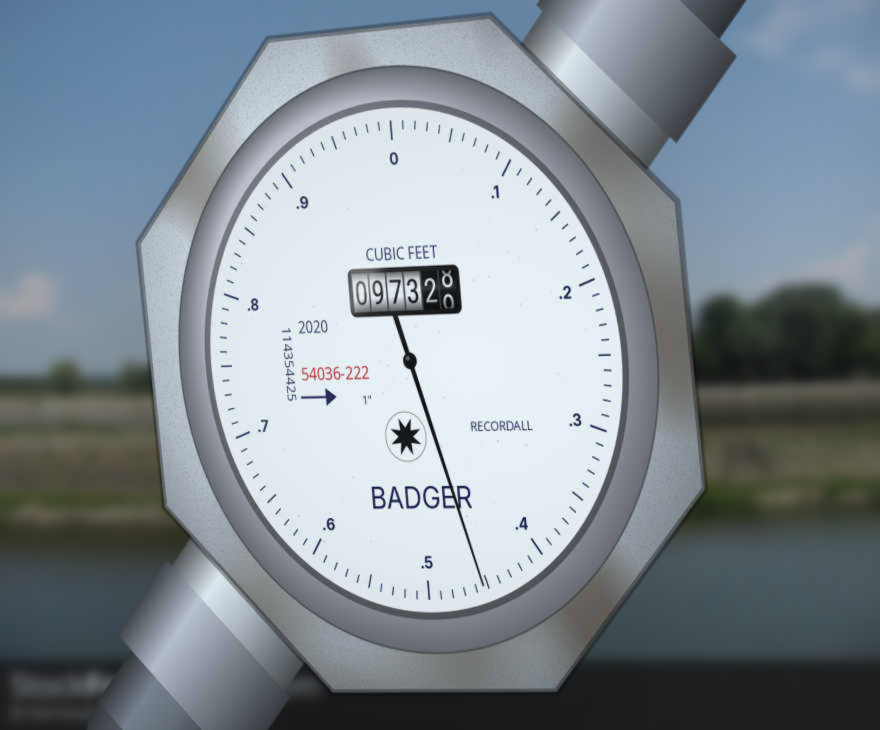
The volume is 97328.45 ft³
